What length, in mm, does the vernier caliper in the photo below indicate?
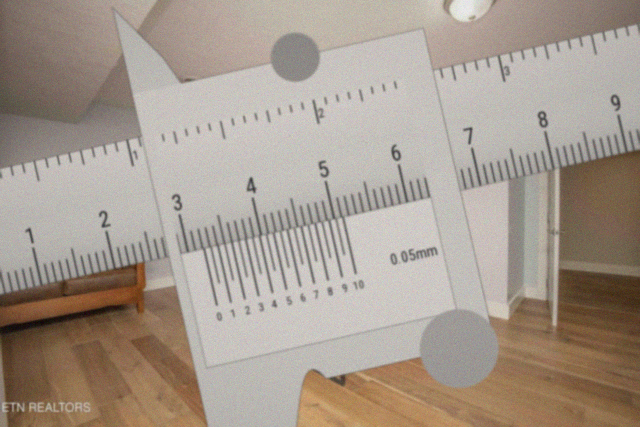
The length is 32.2 mm
